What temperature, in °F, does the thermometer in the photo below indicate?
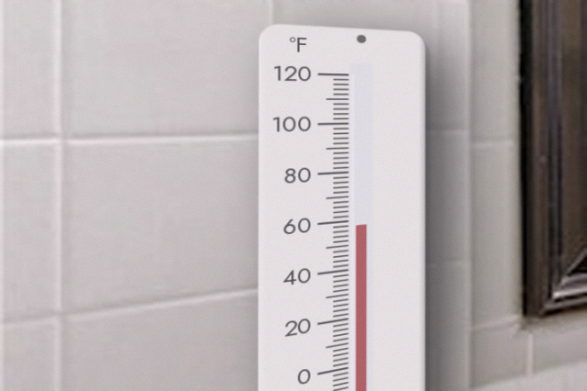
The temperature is 58 °F
